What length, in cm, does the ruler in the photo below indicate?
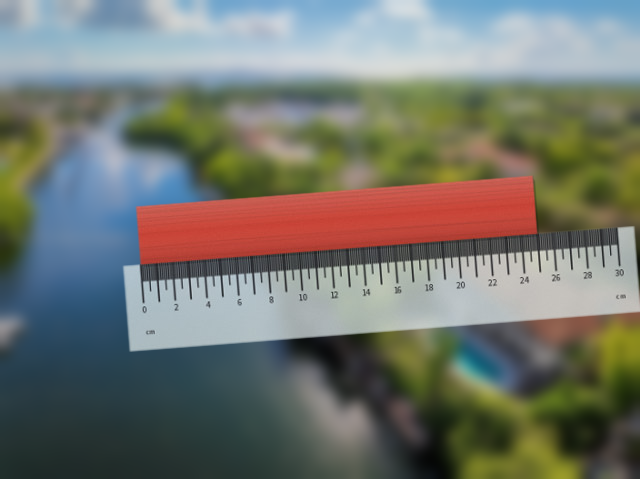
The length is 25 cm
